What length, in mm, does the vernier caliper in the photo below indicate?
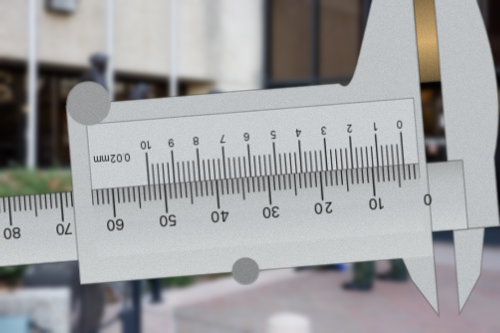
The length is 4.0 mm
